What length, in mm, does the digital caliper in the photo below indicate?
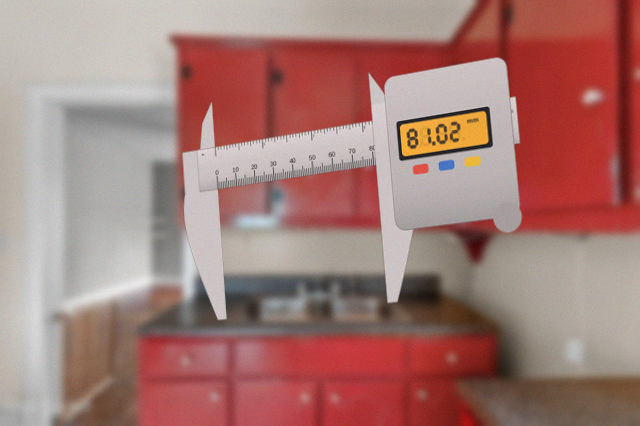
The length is 81.02 mm
